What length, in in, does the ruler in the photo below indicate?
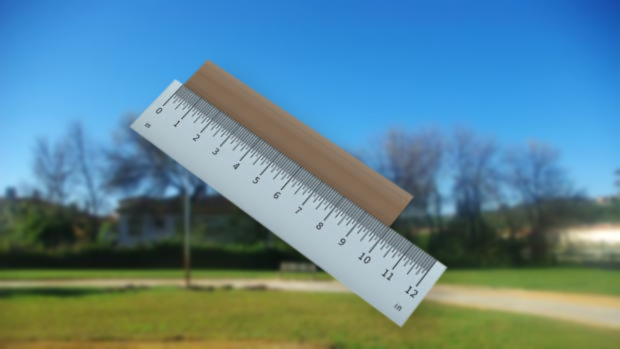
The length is 10 in
